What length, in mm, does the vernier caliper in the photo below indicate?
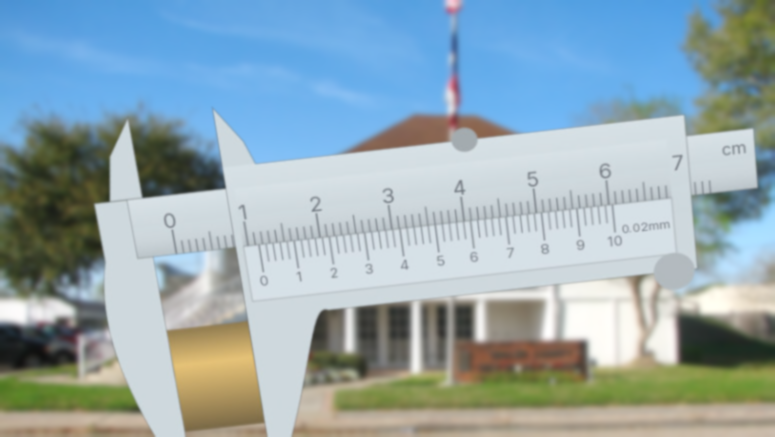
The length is 11.5 mm
